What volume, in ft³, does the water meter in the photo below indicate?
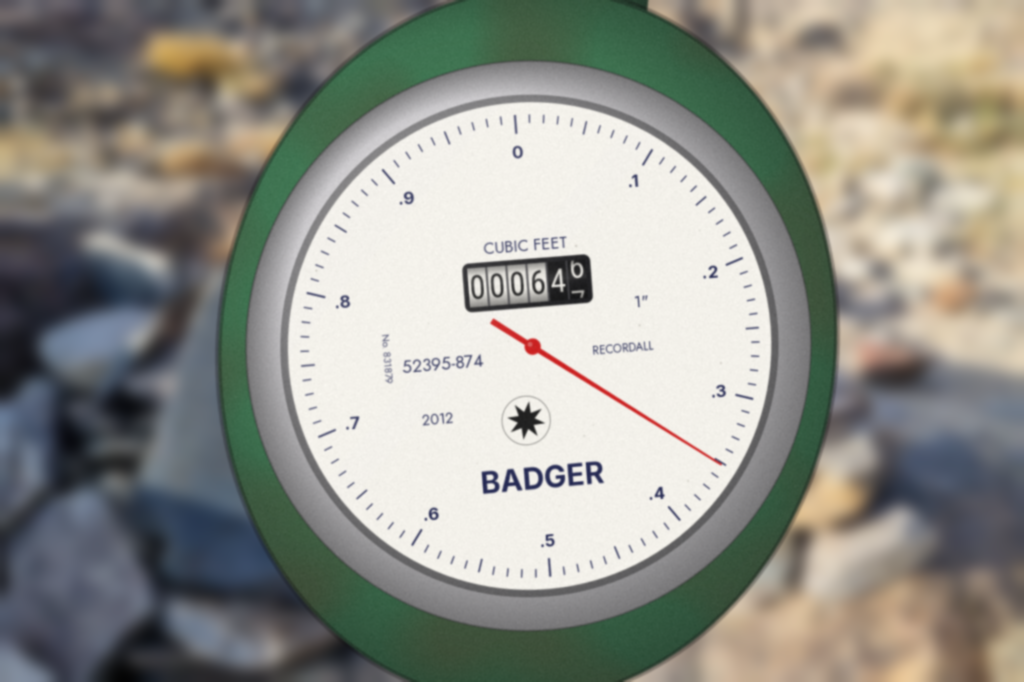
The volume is 646.35 ft³
